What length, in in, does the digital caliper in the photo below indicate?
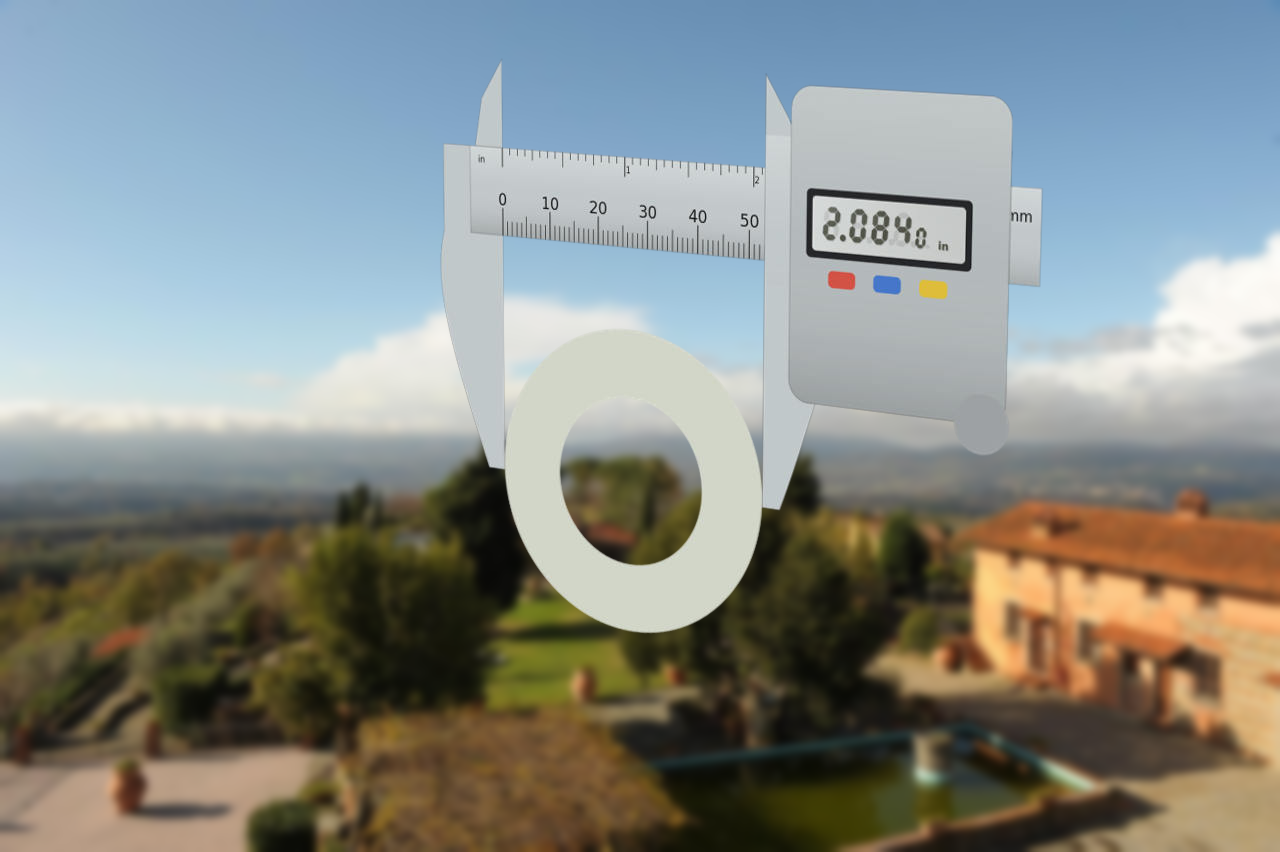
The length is 2.0840 in
